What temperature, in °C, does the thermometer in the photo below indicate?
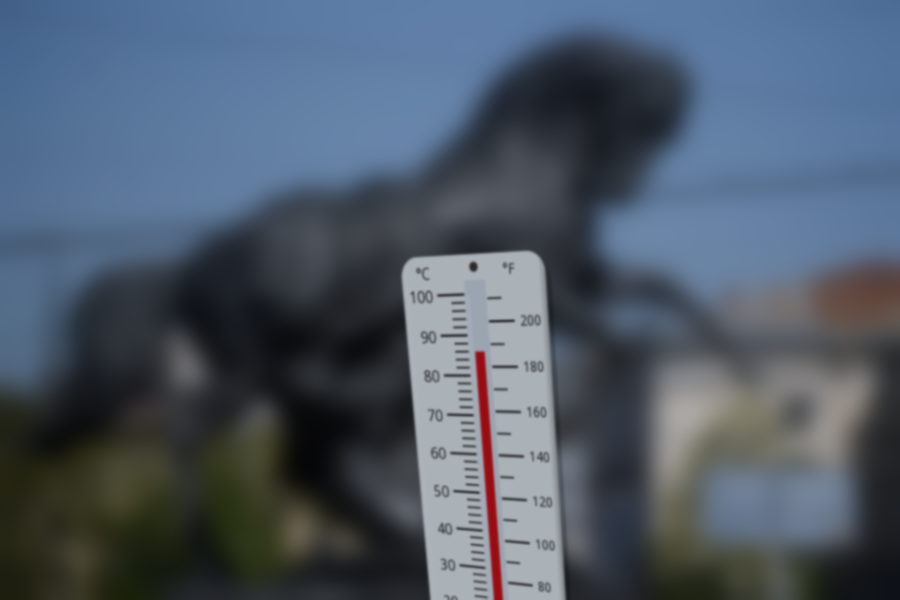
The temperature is 86 °C
